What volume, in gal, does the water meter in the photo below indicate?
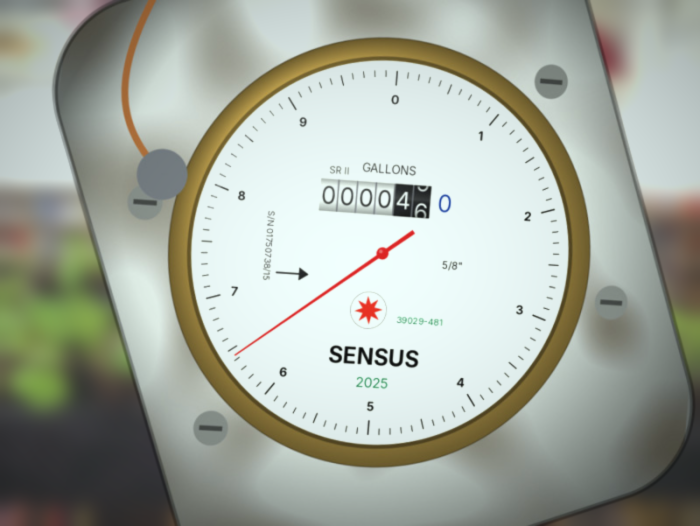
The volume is 456.4 gal
